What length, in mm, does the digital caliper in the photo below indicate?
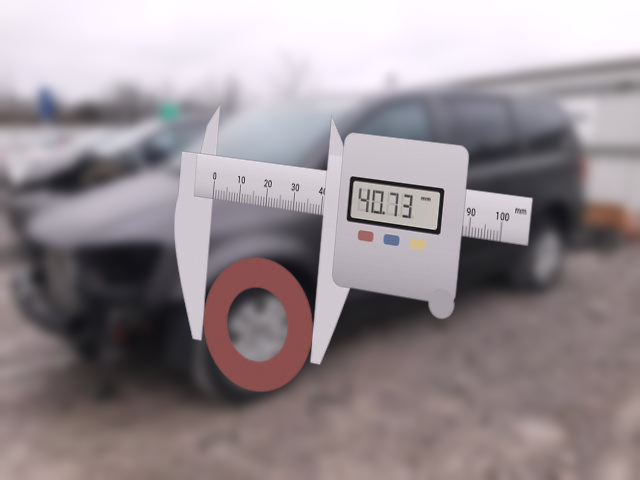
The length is 40.73 mm
